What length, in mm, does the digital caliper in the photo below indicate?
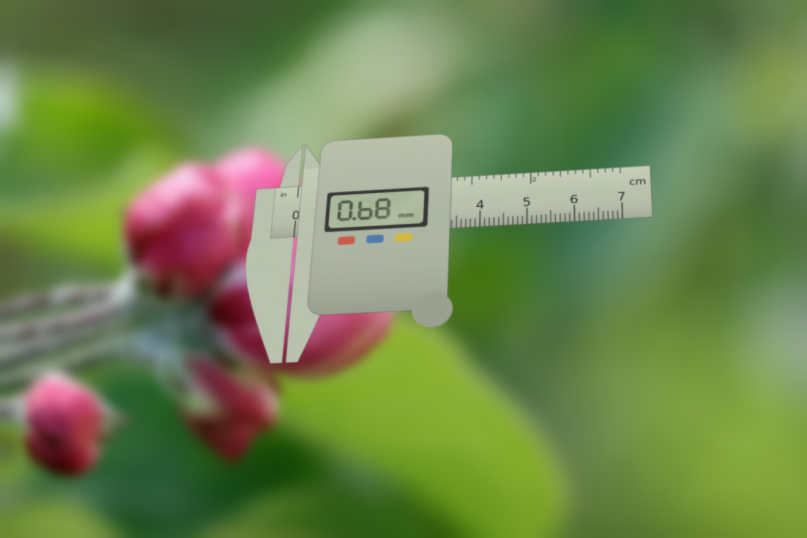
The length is 0.68 mm
